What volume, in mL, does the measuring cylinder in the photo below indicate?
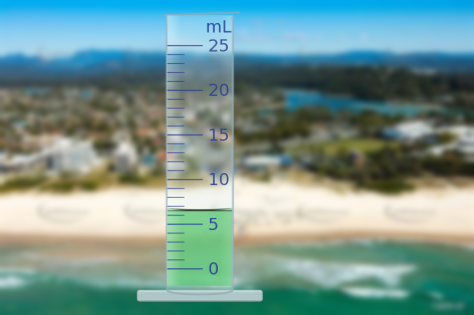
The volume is 6.5 mL
